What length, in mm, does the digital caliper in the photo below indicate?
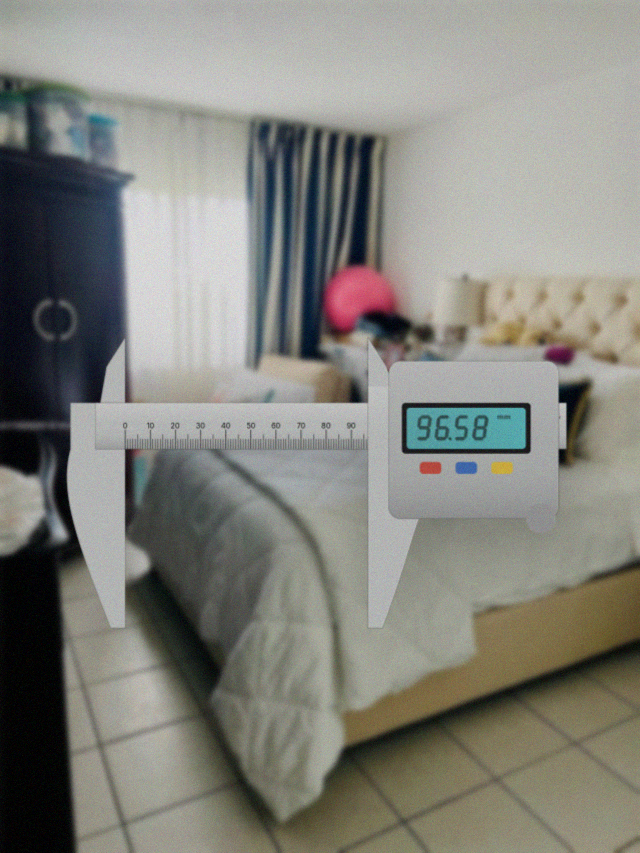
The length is 96.58 mm
